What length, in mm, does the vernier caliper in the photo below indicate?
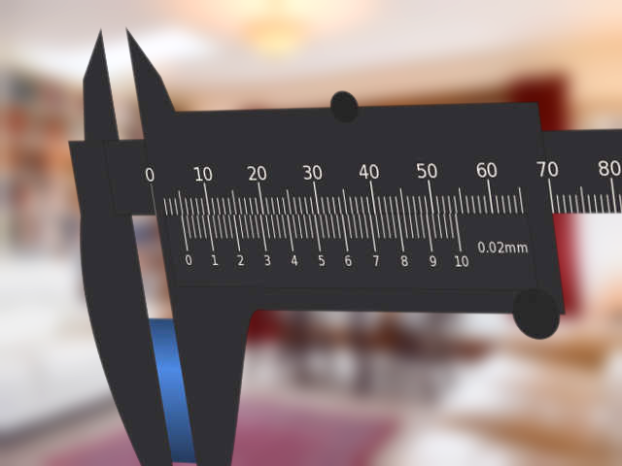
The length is 4.8 mm
